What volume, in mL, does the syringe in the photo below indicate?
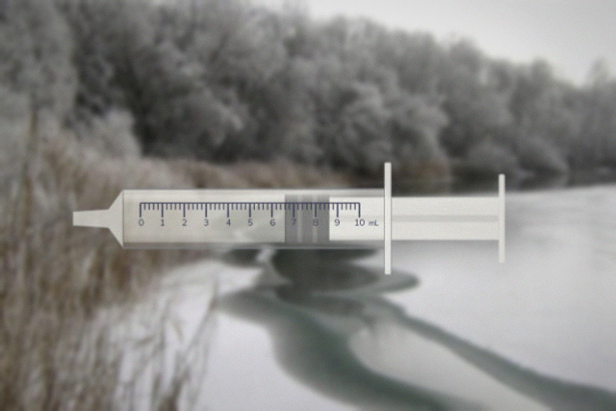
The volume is 6.6 mL
